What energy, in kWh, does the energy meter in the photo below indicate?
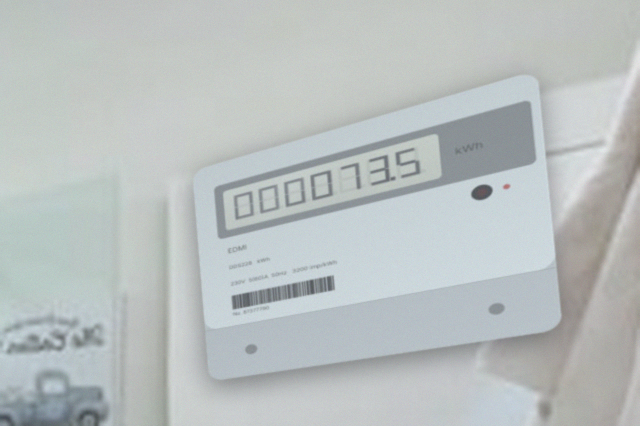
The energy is 73.5 kWh
